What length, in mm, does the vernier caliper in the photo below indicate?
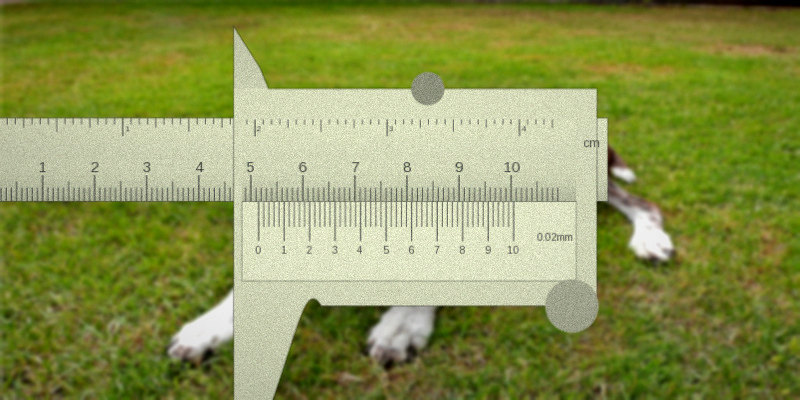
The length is 51.5 mm
